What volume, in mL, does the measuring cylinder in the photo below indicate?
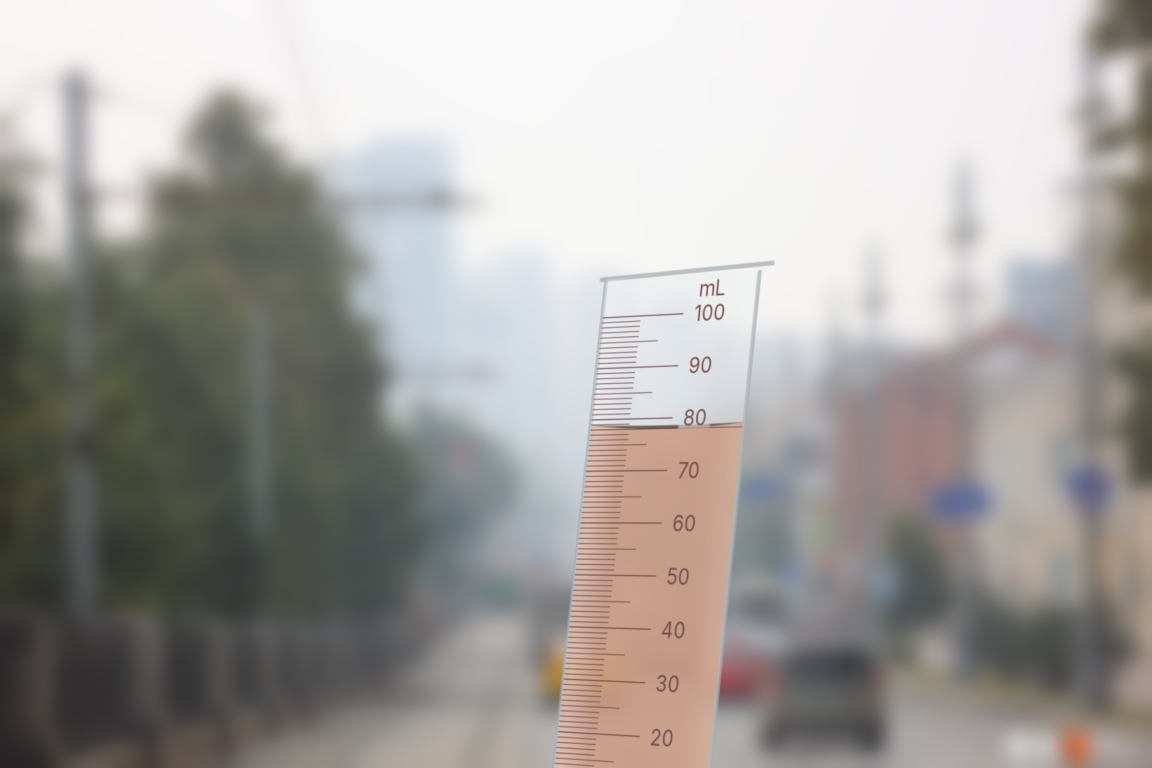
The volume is 78 mL
